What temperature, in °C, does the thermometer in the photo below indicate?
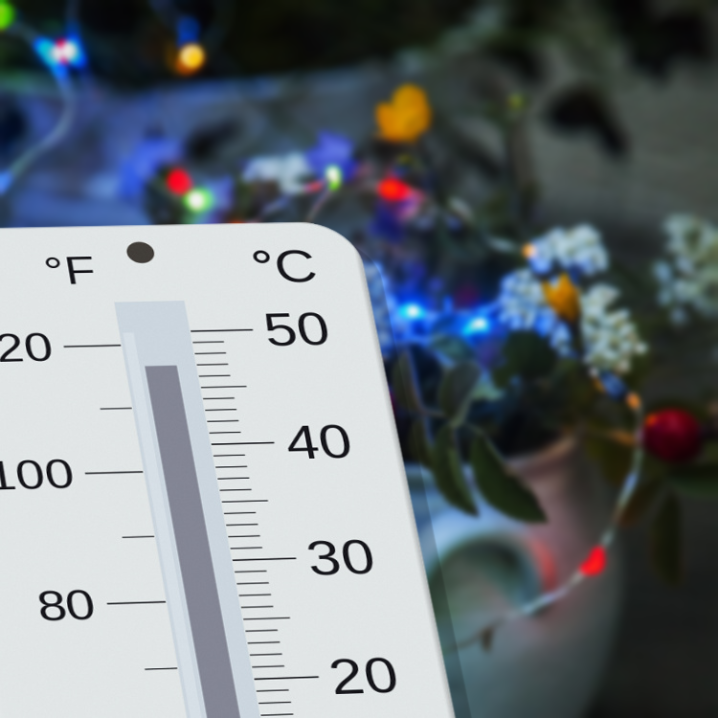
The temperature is 47 °C
